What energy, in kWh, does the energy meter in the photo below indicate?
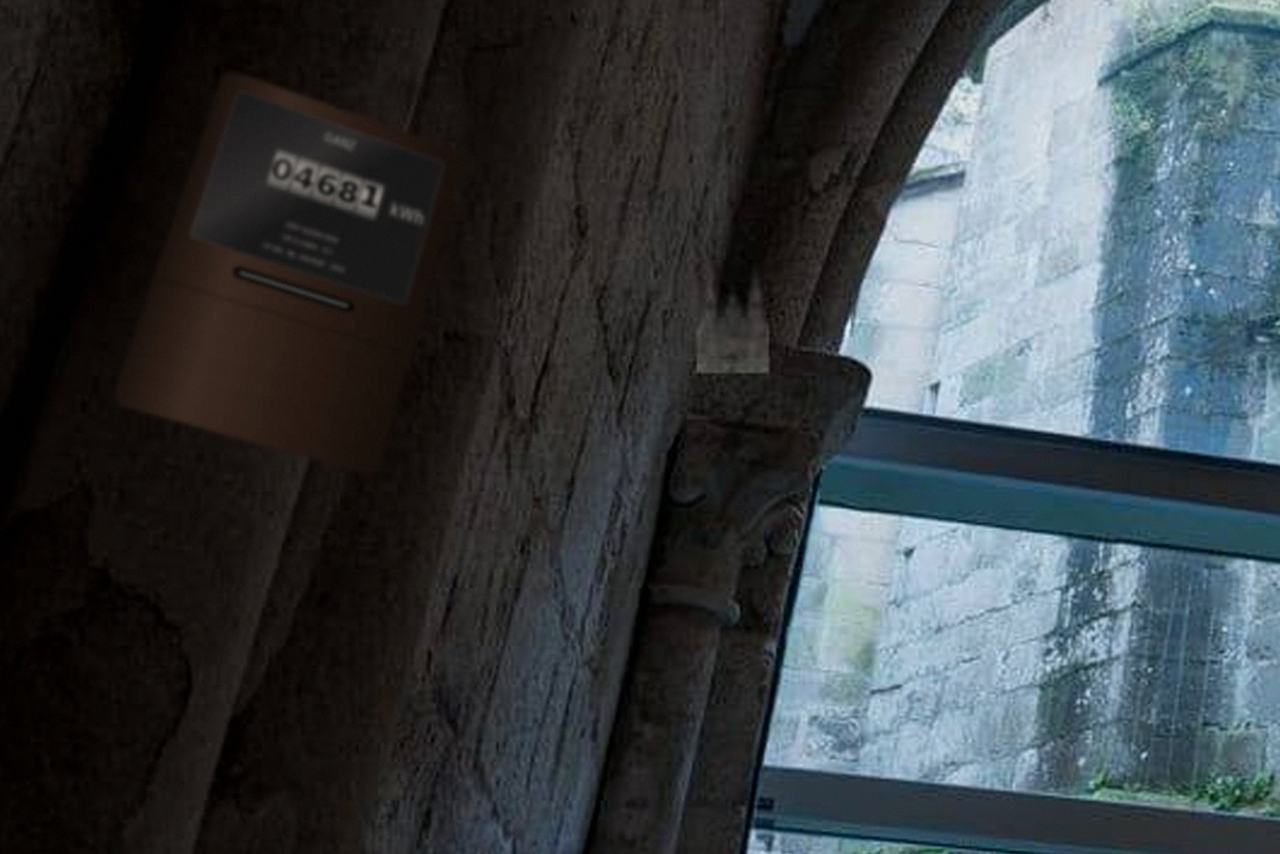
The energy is 4681 kWh
